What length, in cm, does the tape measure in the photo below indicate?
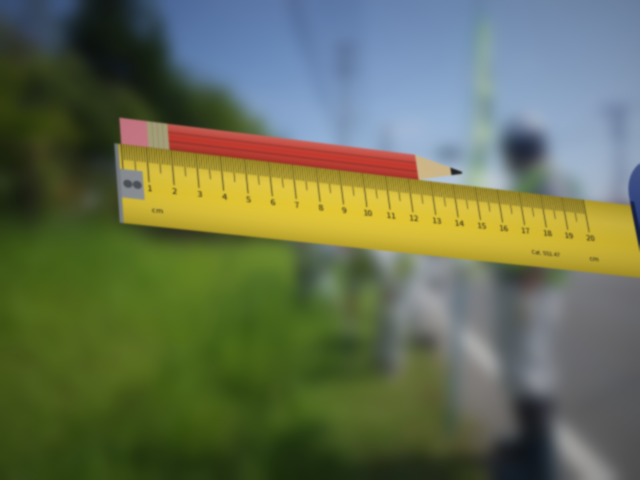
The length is 14.5 cm
